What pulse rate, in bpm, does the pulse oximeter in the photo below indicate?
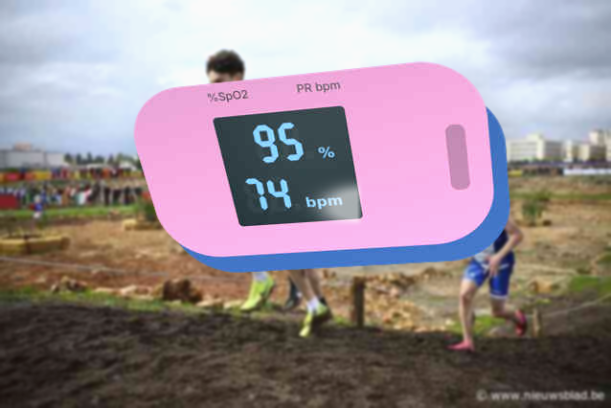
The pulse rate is 74 bpm
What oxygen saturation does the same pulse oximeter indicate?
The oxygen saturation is 95 %
